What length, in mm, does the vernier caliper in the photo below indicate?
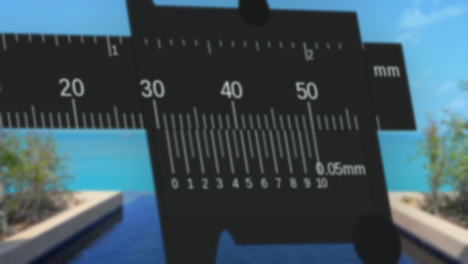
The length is 31.0 mm
